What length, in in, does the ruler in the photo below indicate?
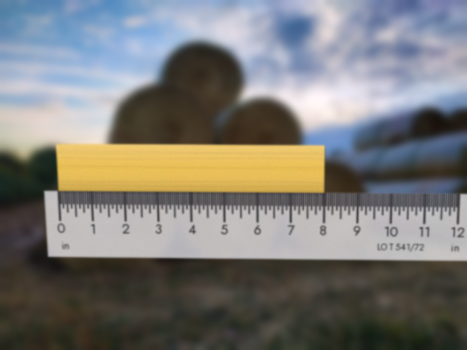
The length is 8 in
